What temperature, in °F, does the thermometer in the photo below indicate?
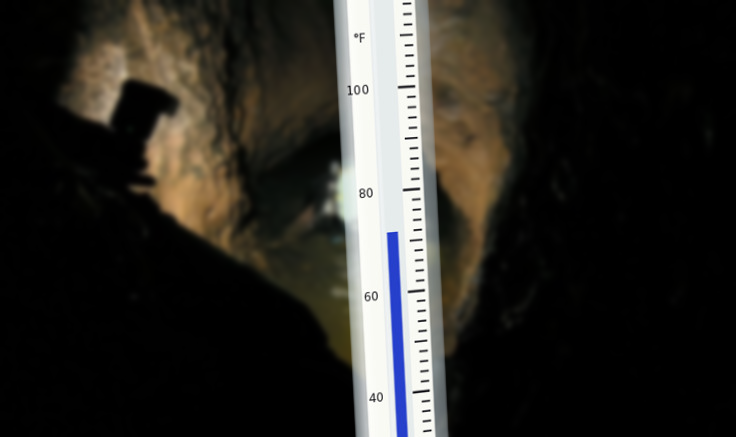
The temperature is 72 °F
